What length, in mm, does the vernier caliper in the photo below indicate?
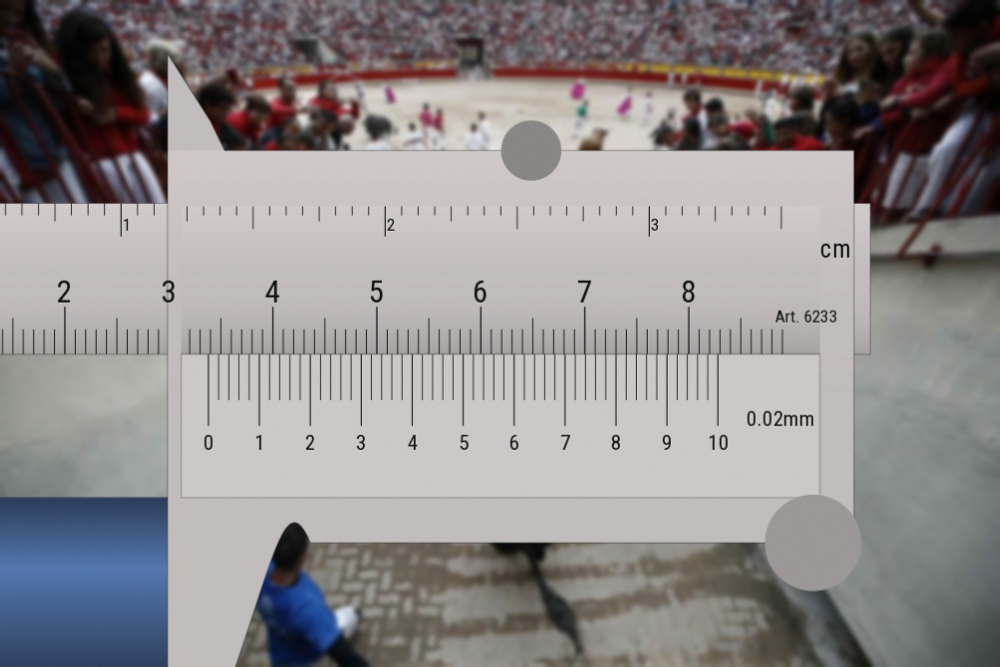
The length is 33.8 mm
